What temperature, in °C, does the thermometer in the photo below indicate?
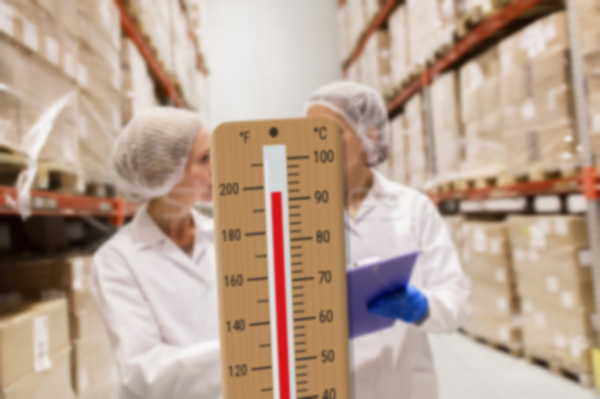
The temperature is 92 °C
